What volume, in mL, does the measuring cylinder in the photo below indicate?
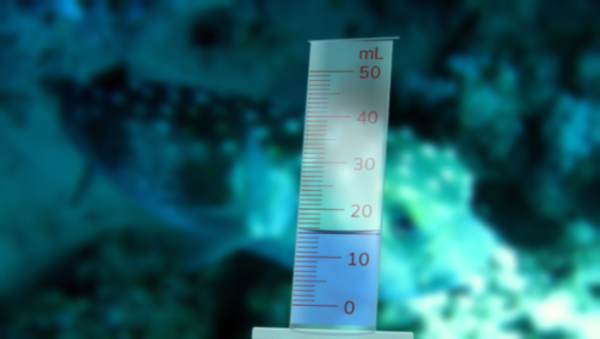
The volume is 15 mL
